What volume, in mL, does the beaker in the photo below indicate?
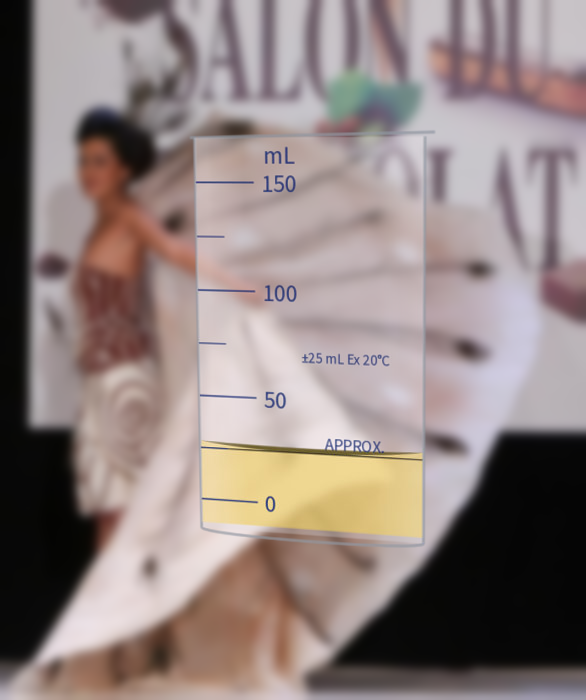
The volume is 25 mL
